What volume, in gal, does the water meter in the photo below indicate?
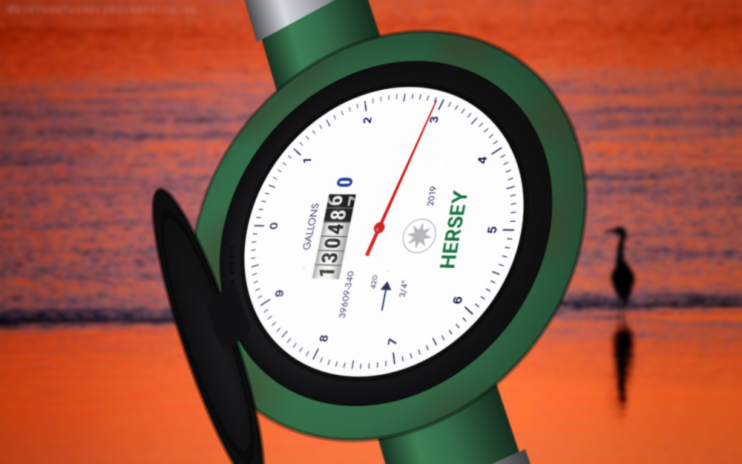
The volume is 1304862.9 gal
